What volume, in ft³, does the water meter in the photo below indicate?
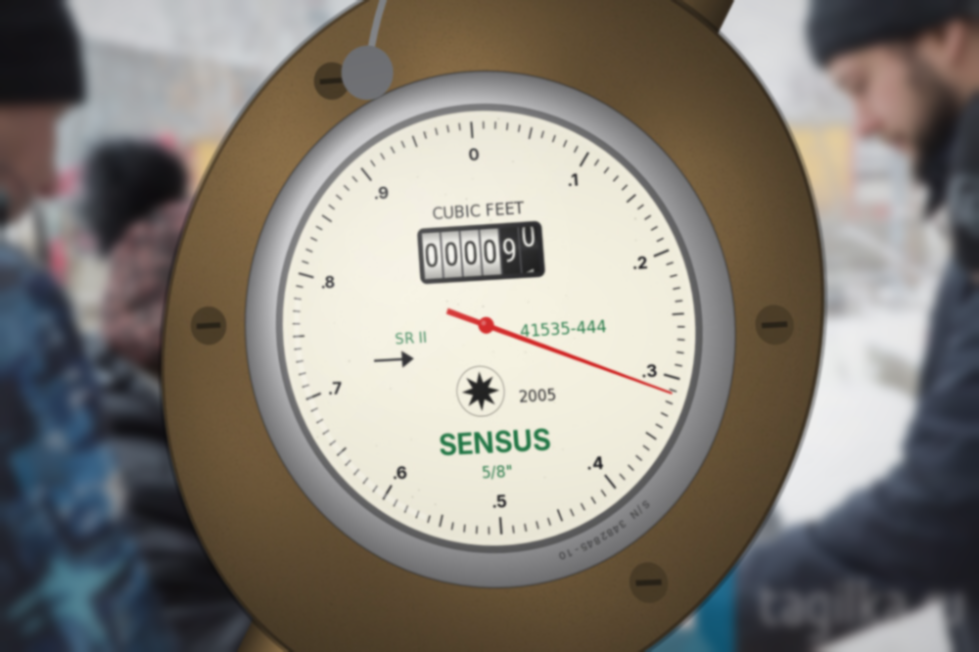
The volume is 90.31 ft³
